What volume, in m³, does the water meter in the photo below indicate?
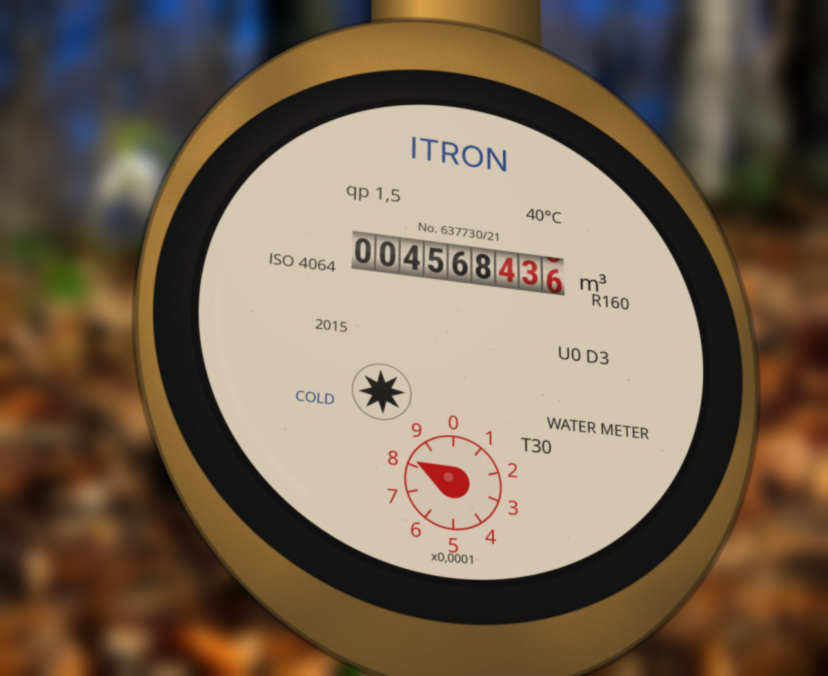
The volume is 4568.4358 m³
